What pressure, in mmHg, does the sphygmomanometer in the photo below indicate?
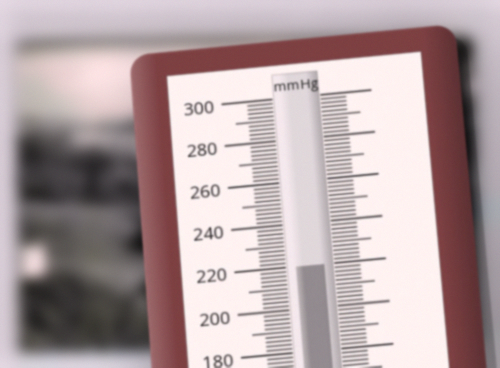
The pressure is 220 mmHg
